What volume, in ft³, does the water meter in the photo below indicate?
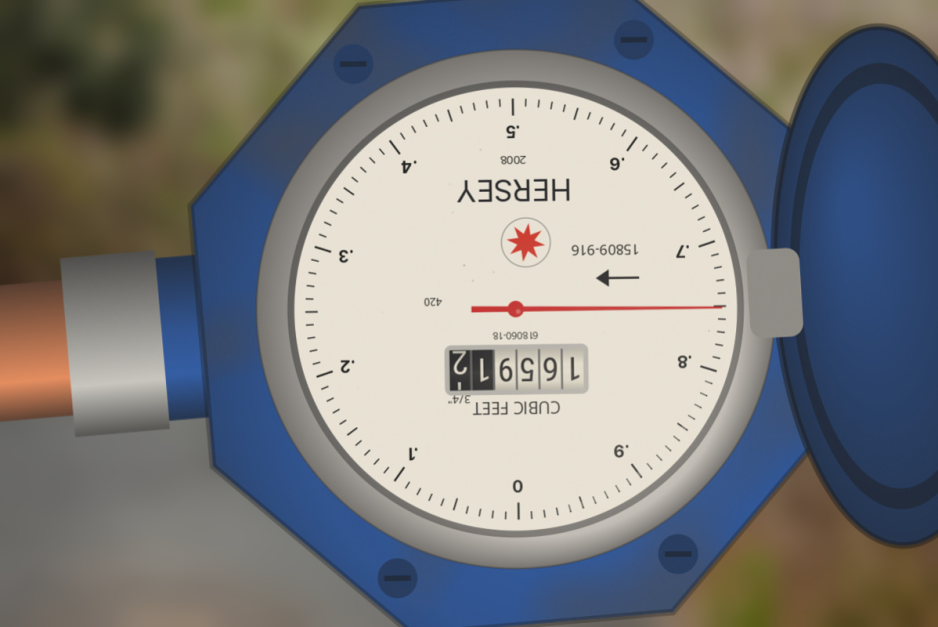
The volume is 165911.75 ft³
